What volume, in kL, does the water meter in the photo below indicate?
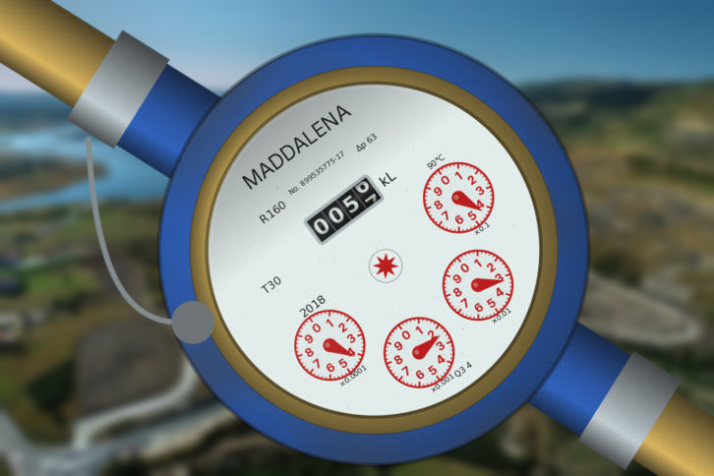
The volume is 56.4324 kL
